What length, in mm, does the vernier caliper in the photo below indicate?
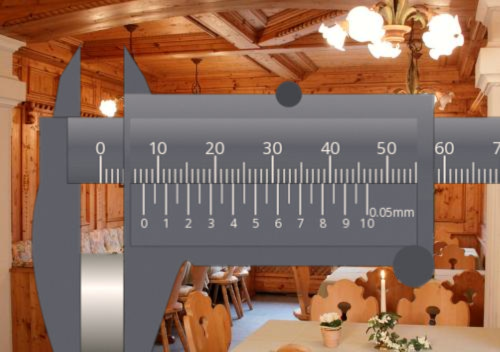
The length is 7.5 mm
